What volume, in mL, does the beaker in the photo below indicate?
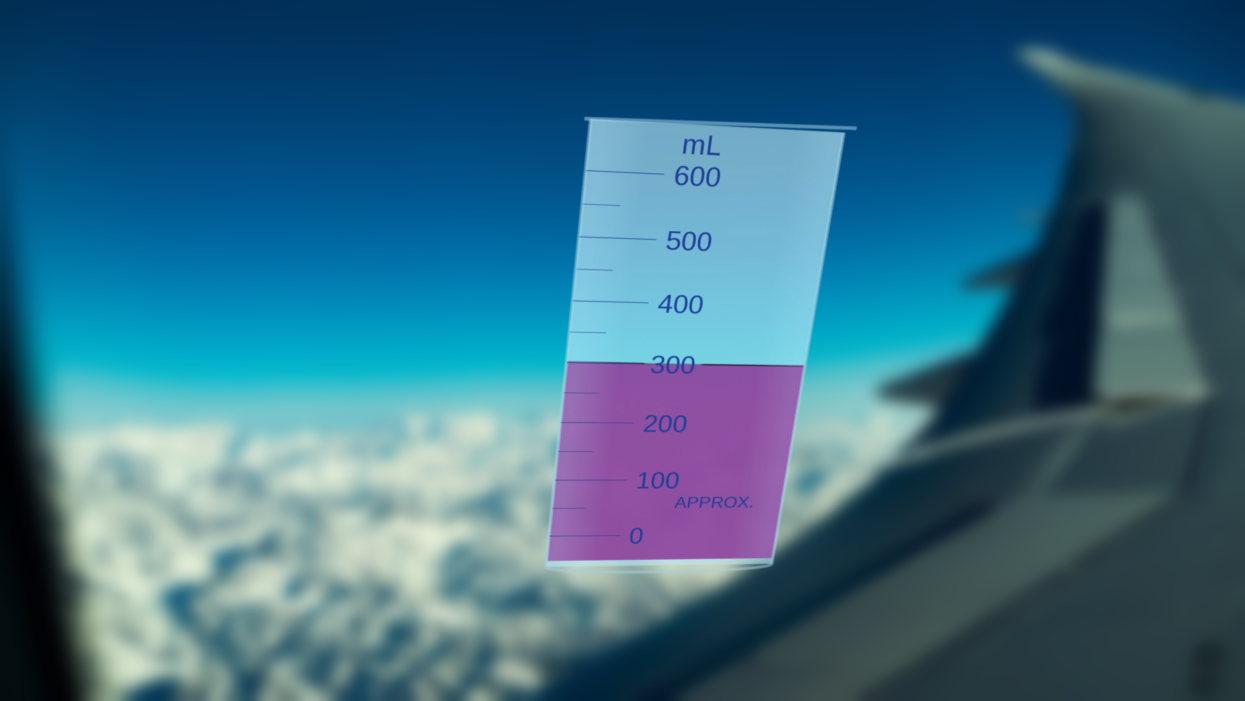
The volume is 300 mL
